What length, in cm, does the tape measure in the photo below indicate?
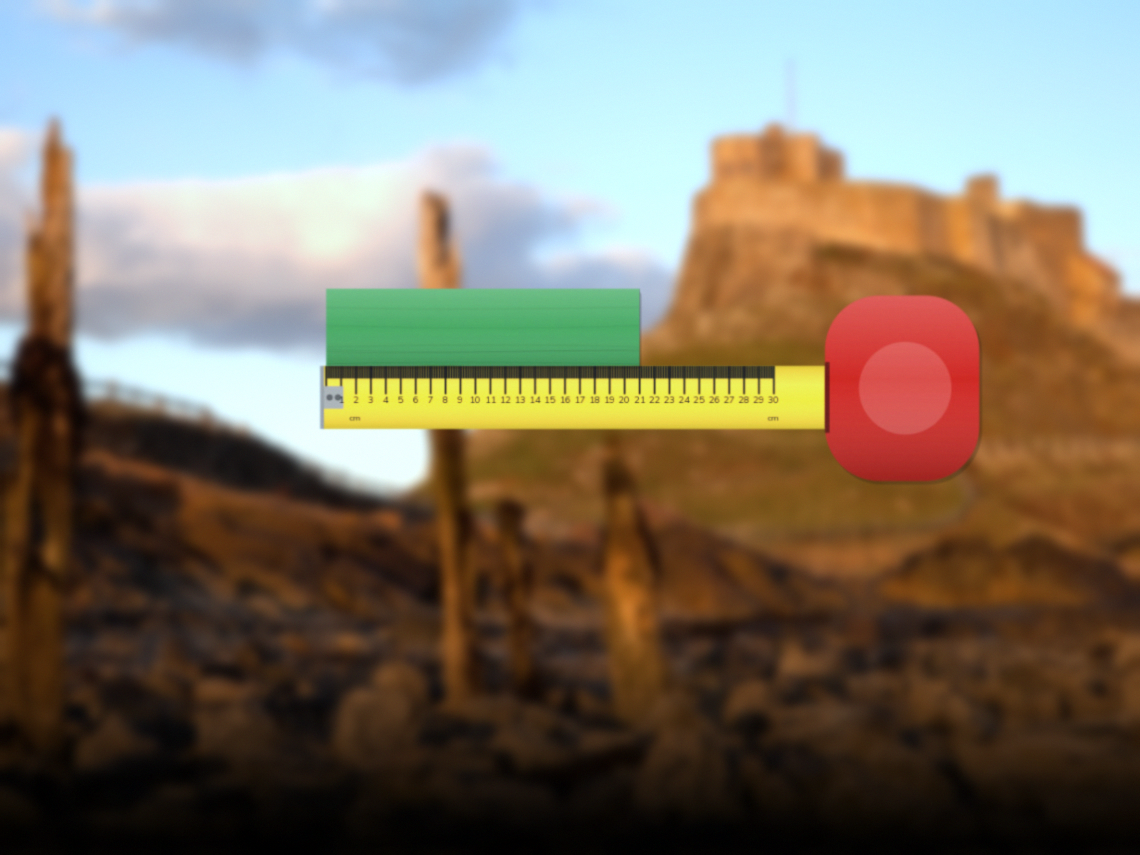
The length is 21 cm
